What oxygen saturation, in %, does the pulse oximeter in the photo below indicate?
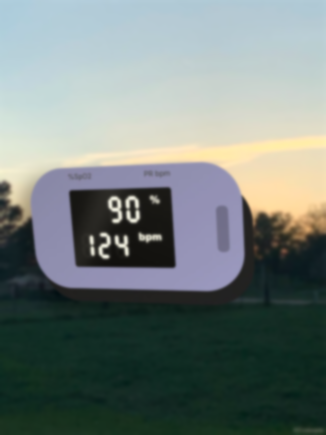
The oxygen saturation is 90 %
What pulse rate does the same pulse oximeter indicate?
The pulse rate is 124 bpm
